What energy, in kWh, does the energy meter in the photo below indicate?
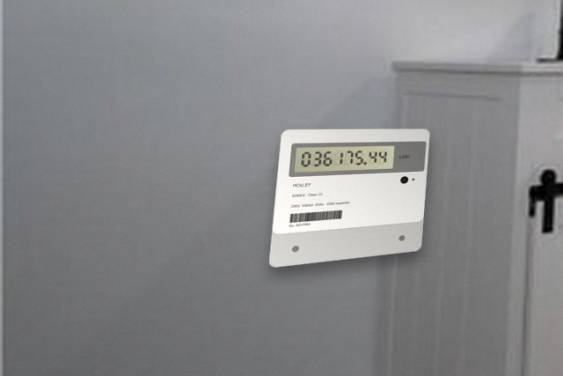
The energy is 36175.44 kWh
